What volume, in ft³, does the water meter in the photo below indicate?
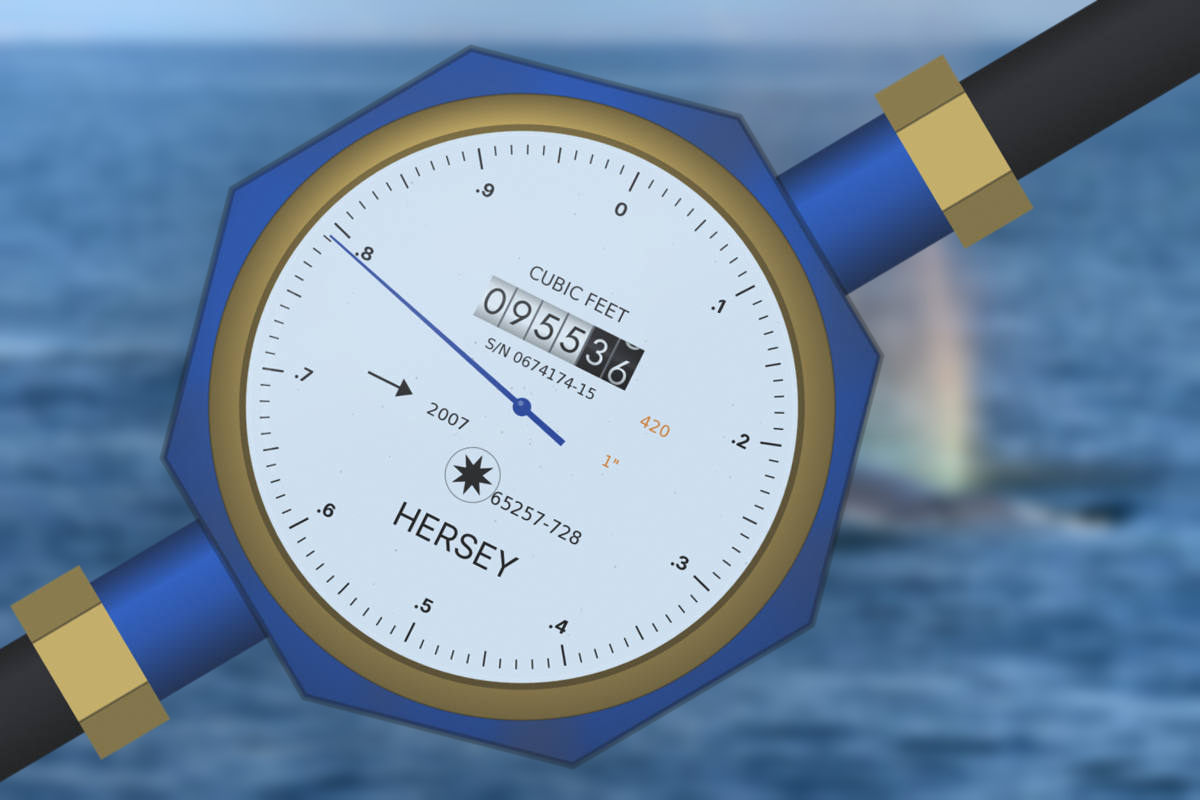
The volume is 95535.79 ft³
